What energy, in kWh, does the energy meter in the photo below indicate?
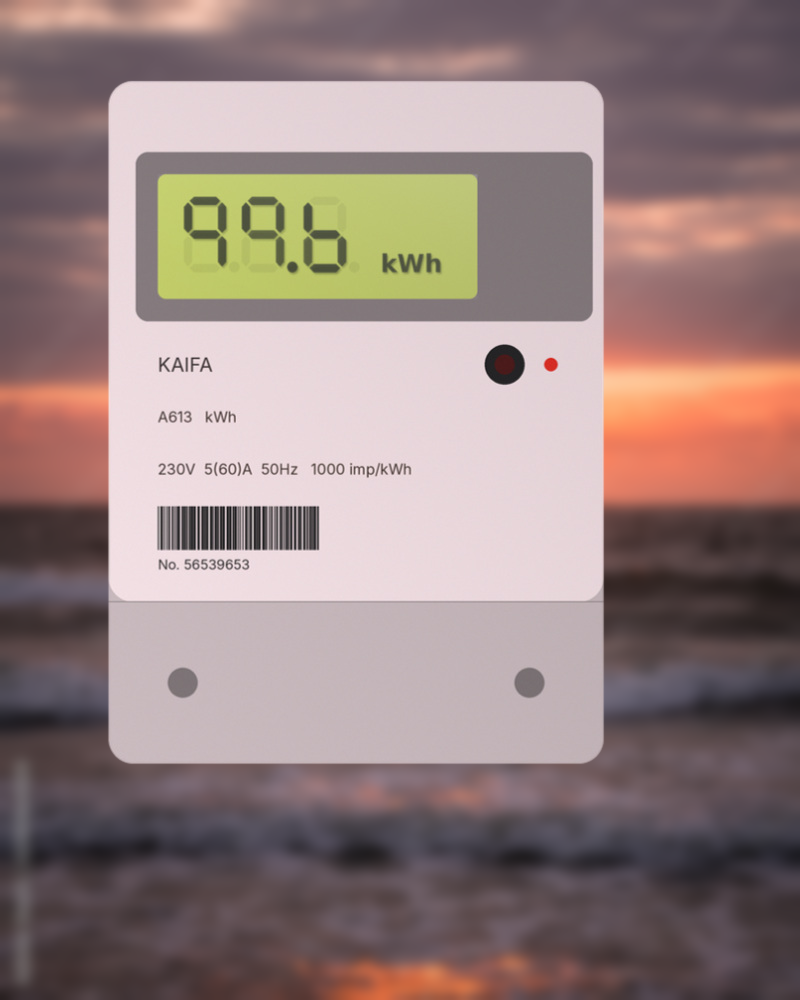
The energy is 99.6 kWh
